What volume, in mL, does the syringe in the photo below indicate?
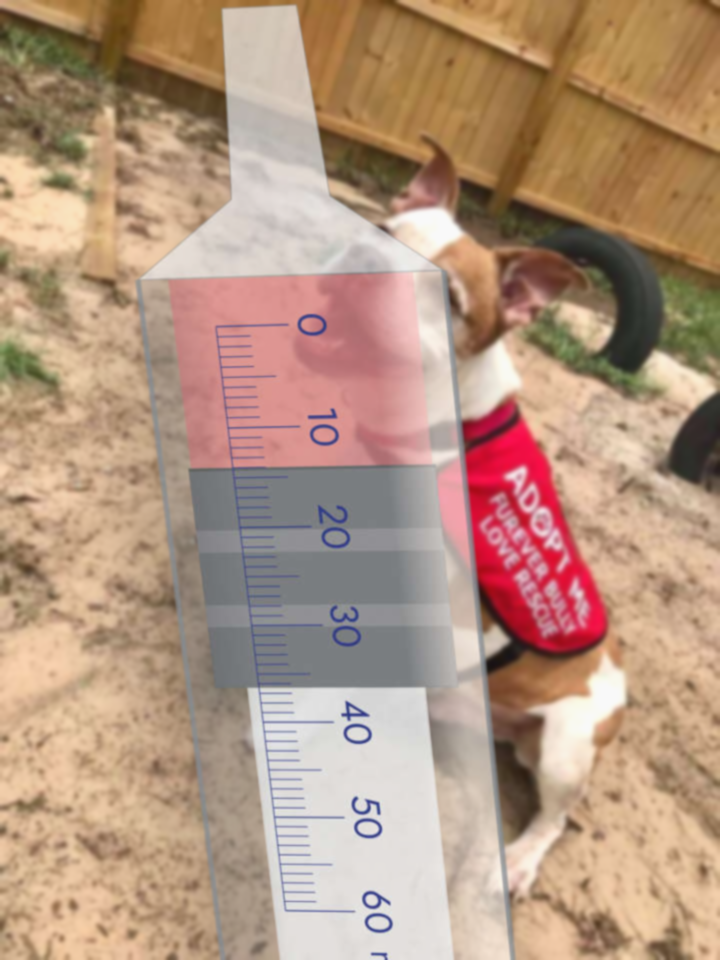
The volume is 14 mL
